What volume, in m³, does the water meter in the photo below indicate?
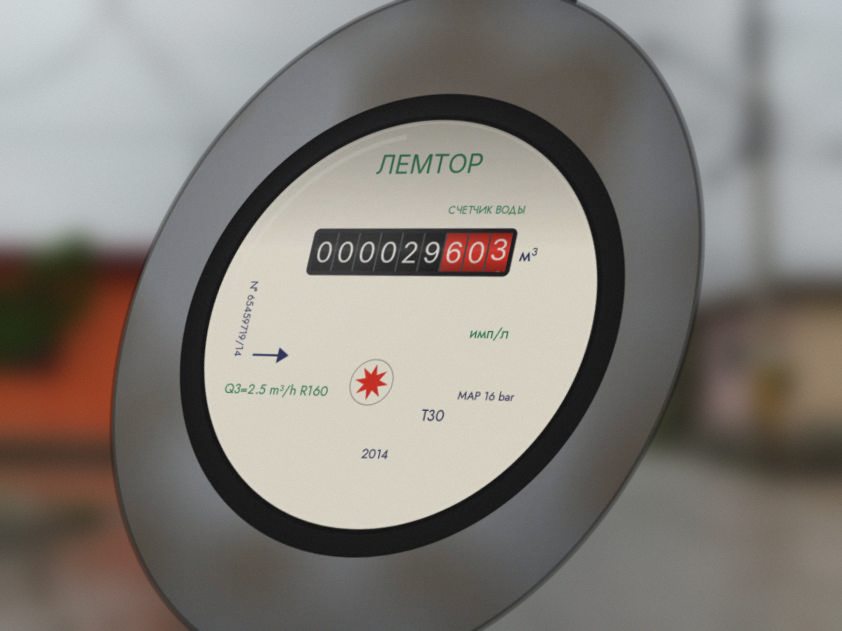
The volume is 29.603 m³
